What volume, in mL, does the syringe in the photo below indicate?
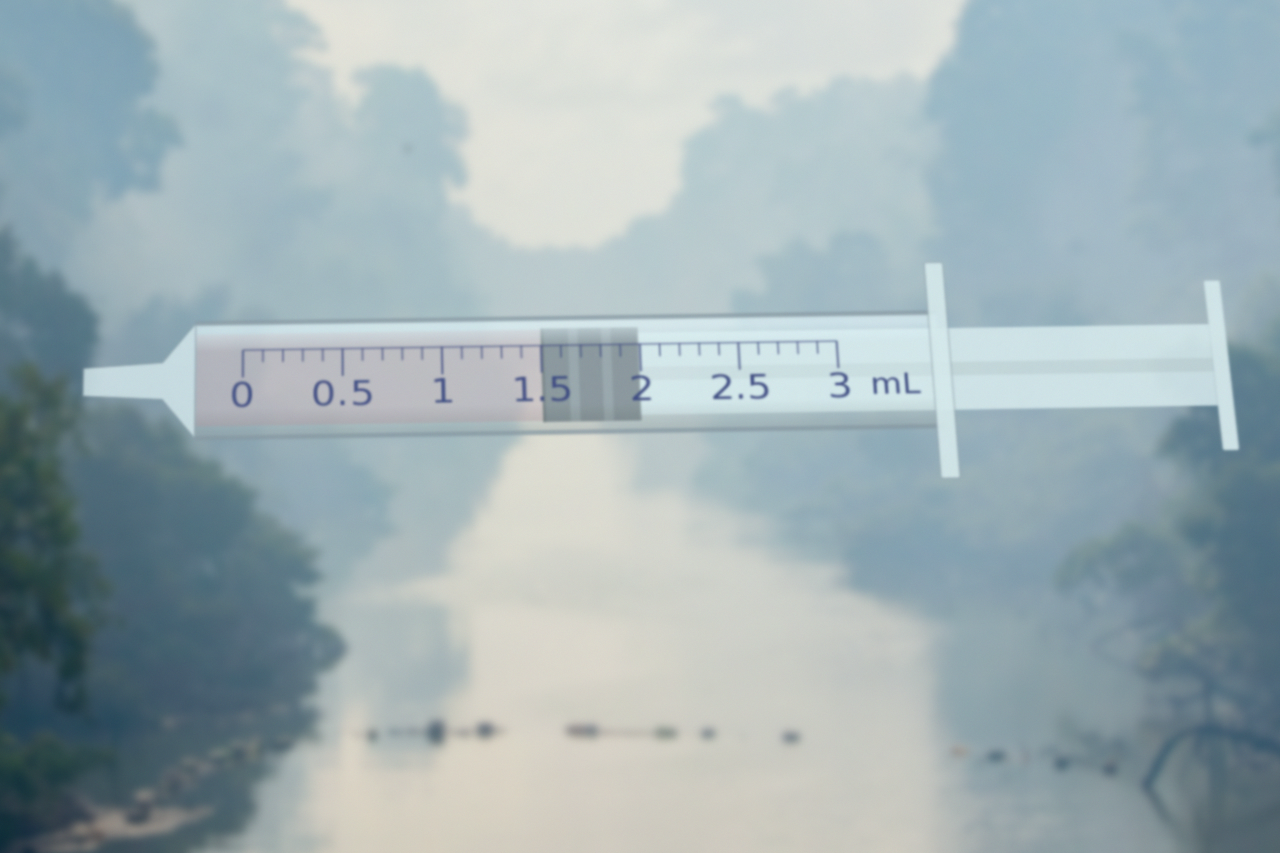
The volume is 1.5 mL
